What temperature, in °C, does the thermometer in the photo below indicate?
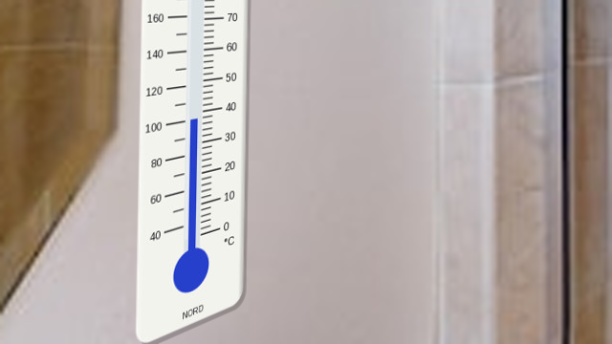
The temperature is 38 °C
